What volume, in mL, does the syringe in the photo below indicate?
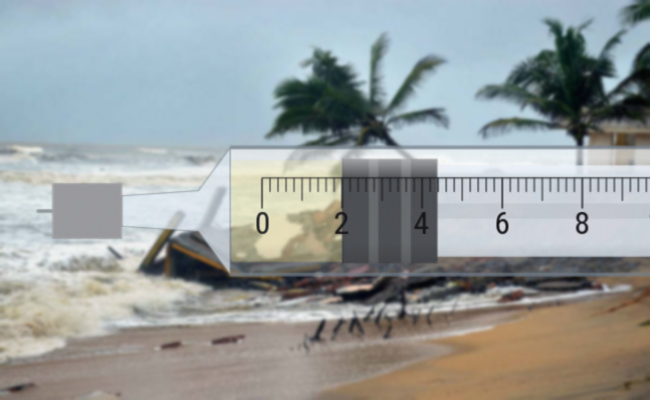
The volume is 2 mL
